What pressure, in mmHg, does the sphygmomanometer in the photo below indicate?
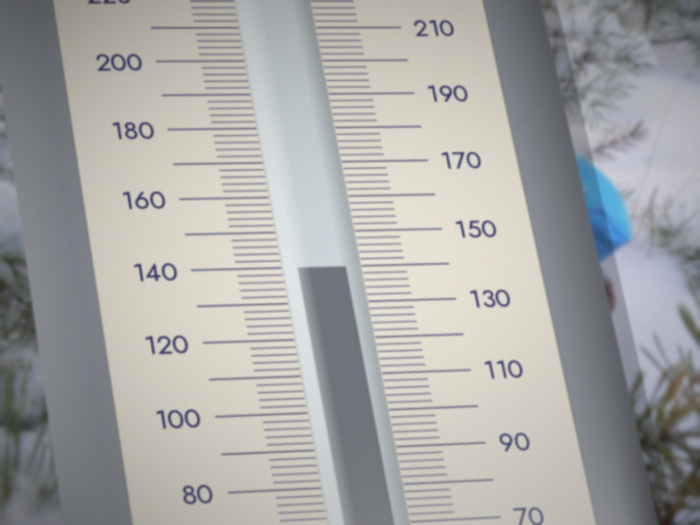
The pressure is 140 mmHg
